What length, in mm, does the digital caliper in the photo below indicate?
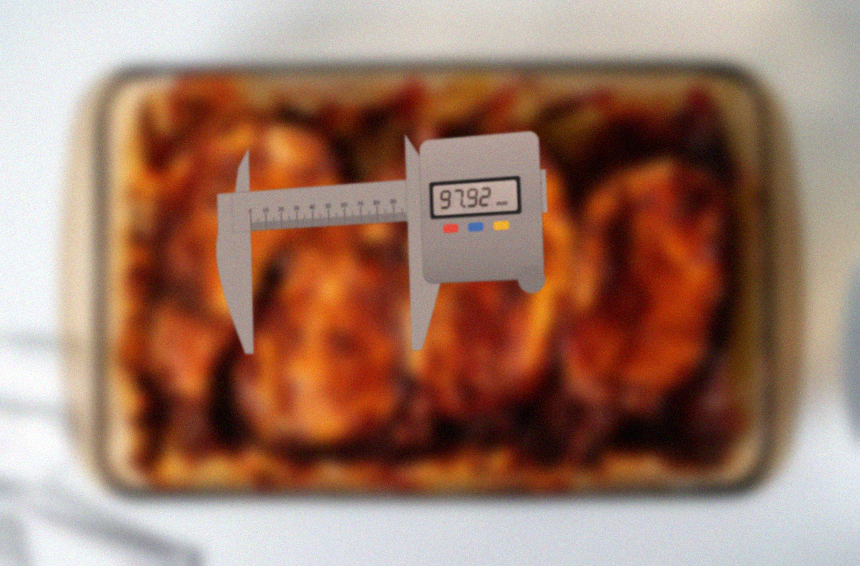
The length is 97.92 mm
